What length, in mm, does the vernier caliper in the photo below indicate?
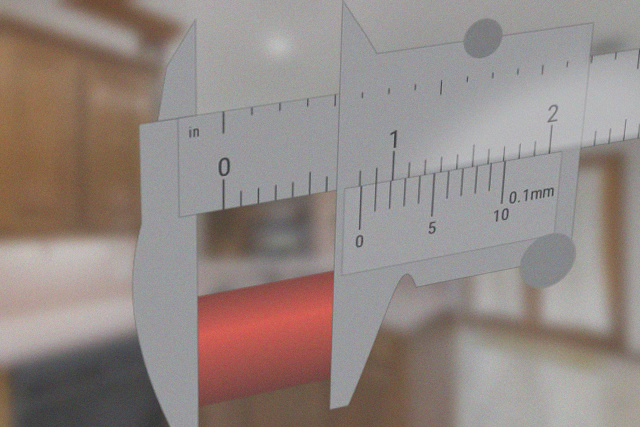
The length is 8.1 mm
